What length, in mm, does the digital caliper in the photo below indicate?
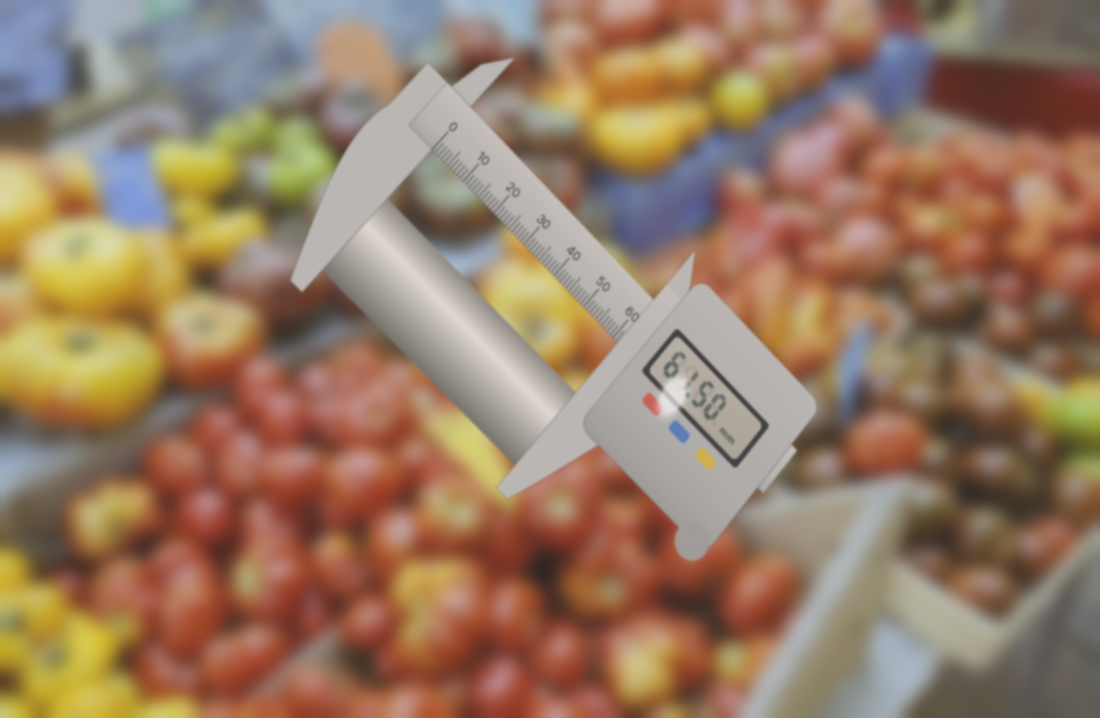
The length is 61.50 mm
